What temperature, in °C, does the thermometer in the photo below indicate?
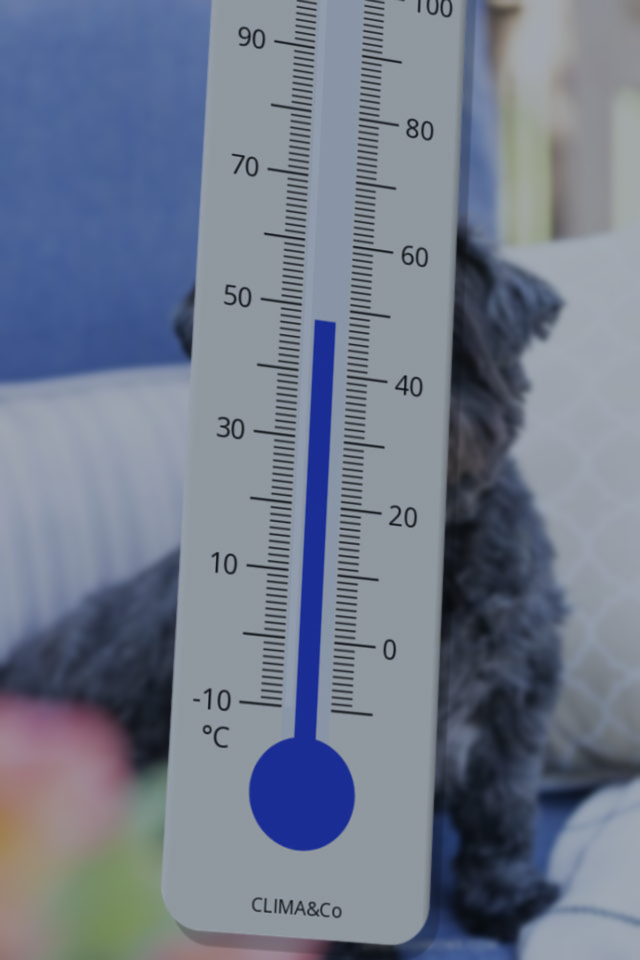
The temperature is 48 °C
